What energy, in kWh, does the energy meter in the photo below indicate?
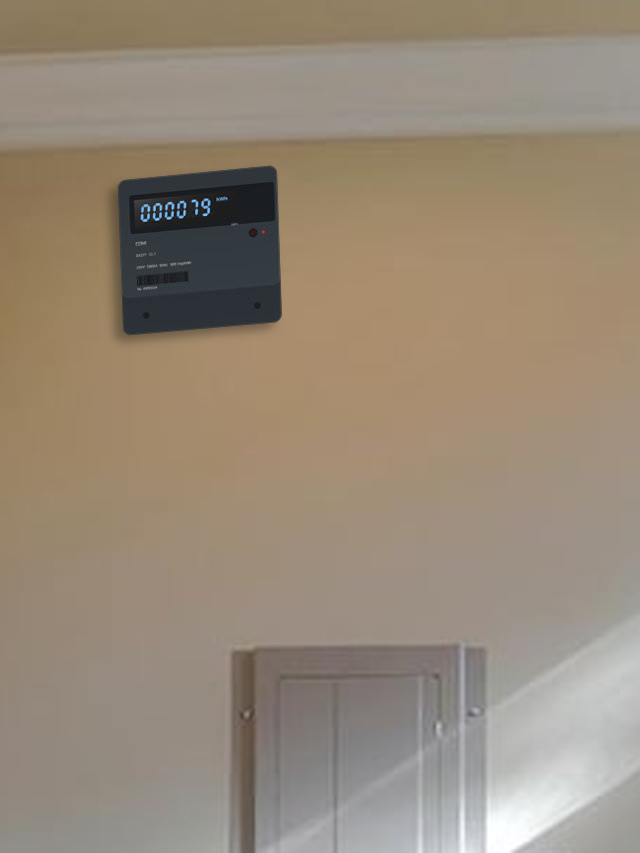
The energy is 79 kWh
